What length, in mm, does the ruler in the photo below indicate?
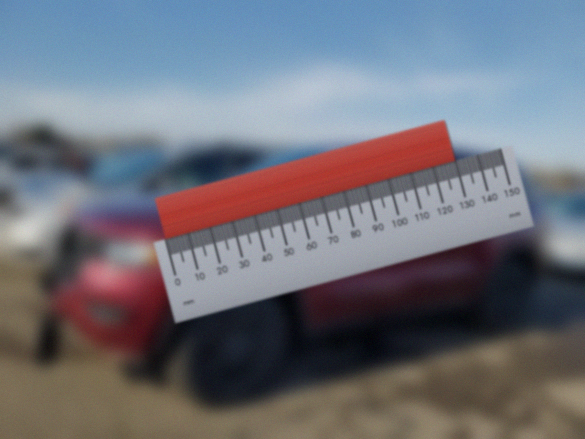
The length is 130 mm
